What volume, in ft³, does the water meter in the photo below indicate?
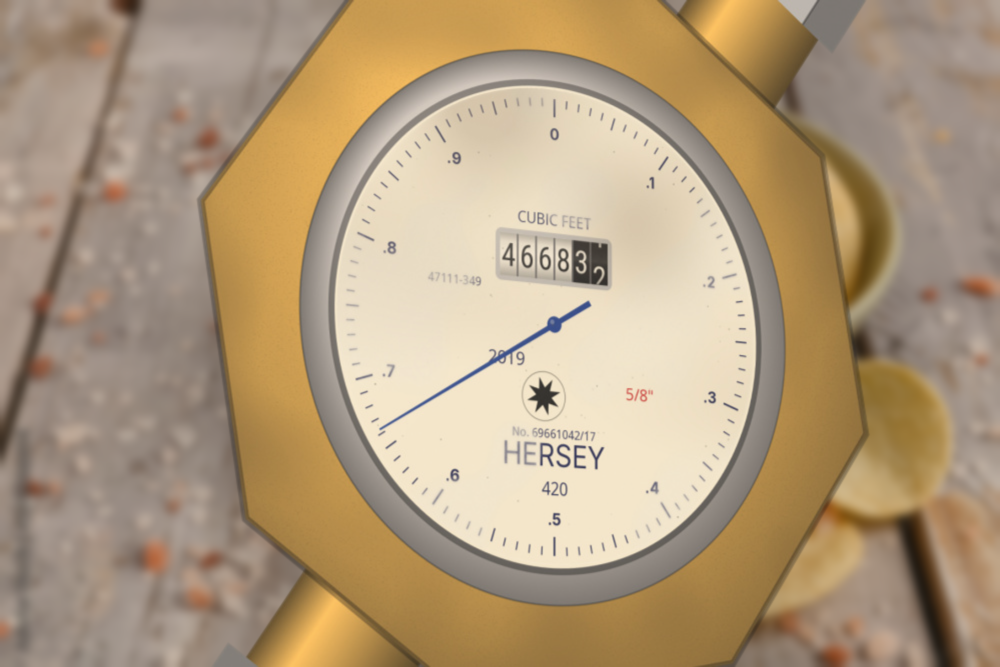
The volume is 466831.66 ft³
